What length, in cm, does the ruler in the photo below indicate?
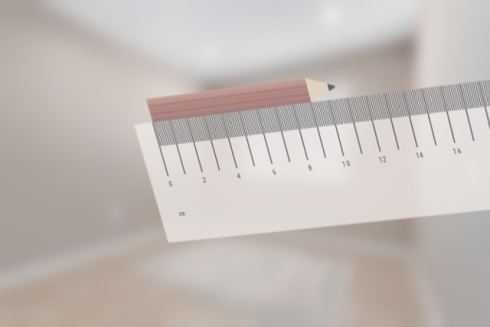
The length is 10.5 cm
